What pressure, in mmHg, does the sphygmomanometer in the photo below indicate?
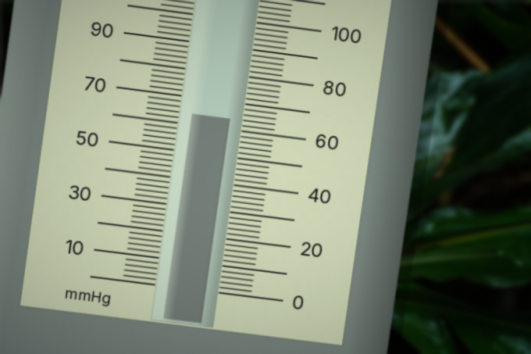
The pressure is 64 mmHg
